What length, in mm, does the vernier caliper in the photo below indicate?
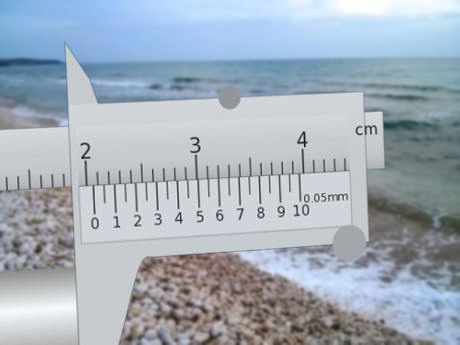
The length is 20.6 mm
